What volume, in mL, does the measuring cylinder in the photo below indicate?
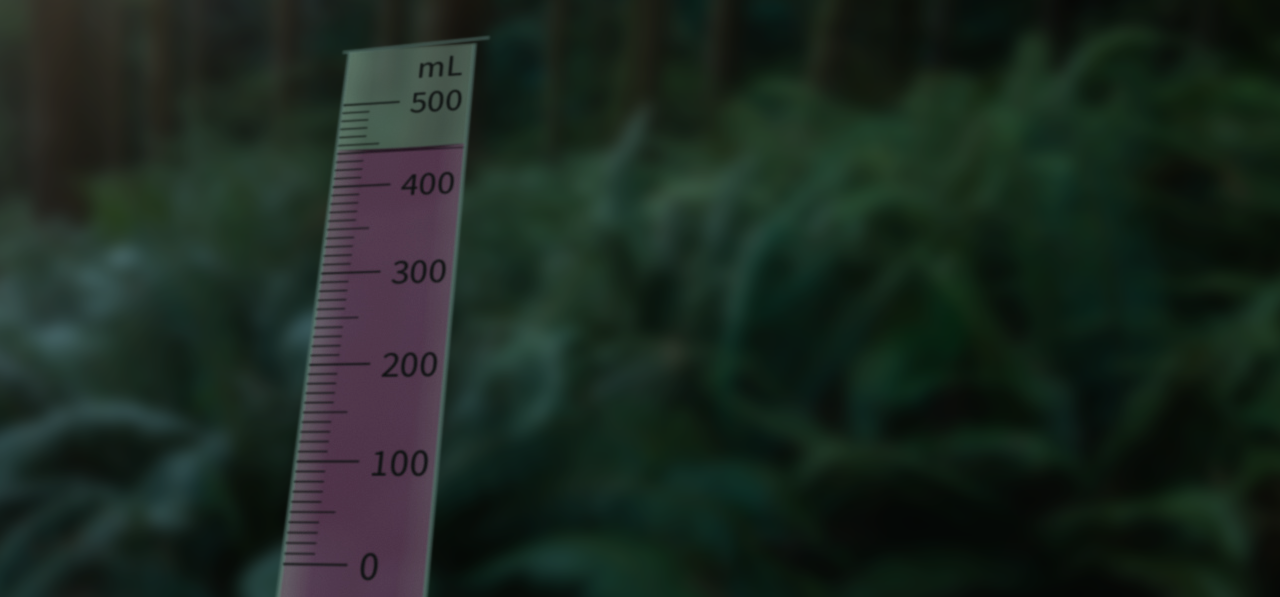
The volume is 440 mL
